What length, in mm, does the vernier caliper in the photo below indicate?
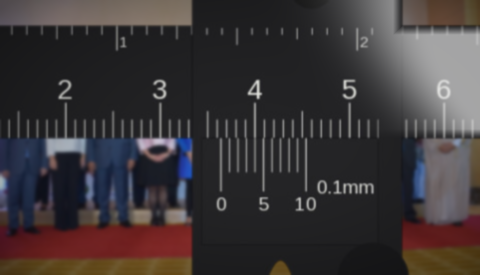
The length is 36.4 mm
